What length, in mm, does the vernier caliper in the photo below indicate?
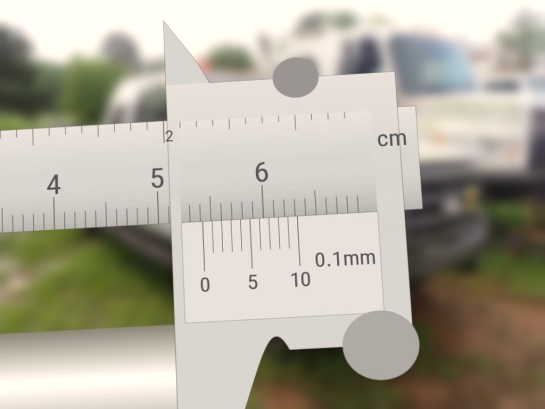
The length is 54.2 mm
